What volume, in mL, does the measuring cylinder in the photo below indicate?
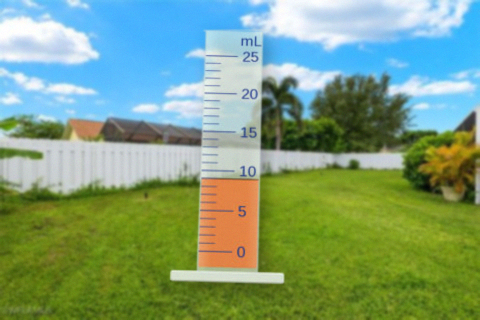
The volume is 9 mL
